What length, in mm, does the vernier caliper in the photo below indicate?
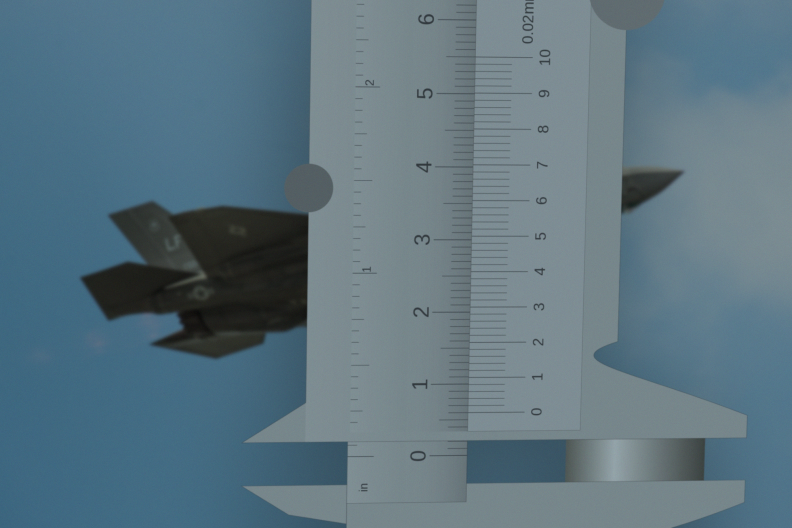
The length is 6.0 mm
